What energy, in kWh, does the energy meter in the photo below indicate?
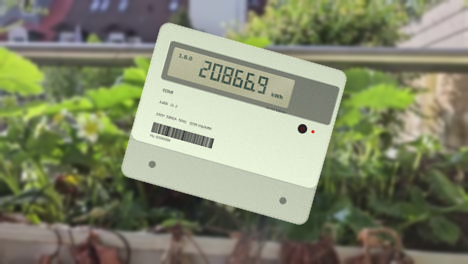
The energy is 20866.9 kWh
